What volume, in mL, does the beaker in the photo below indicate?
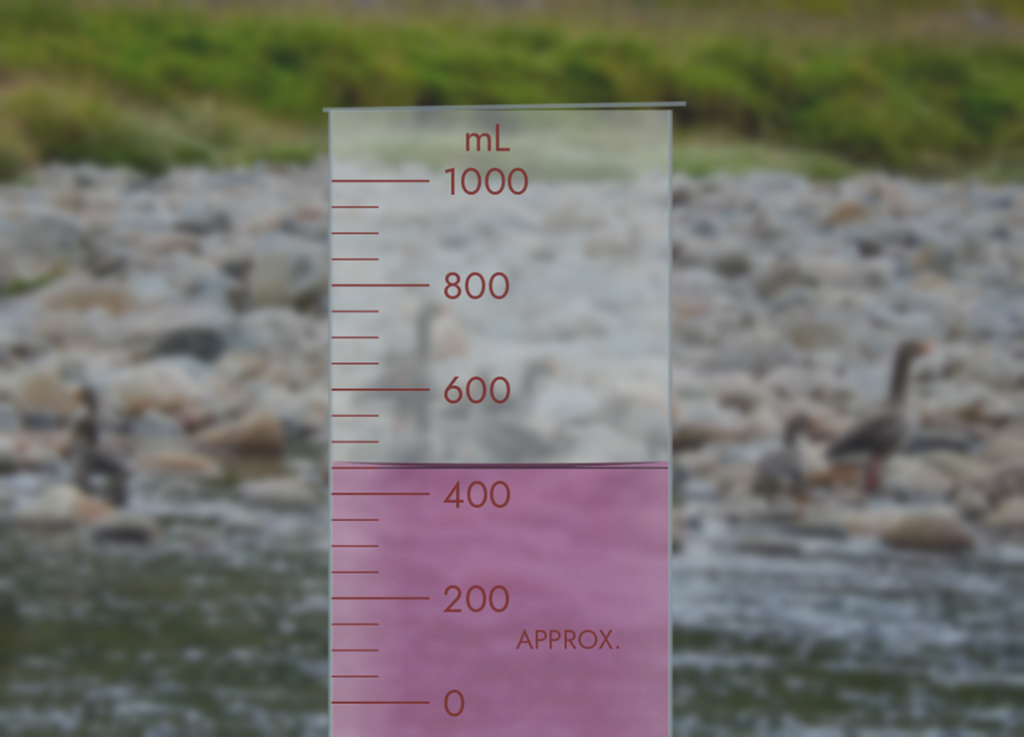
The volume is 450 mL
